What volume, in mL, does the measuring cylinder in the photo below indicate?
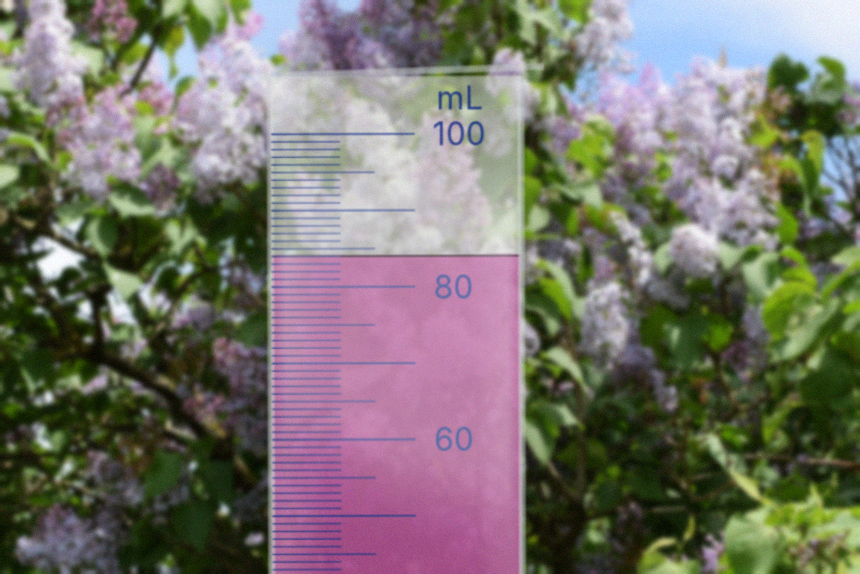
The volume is 84 mL
